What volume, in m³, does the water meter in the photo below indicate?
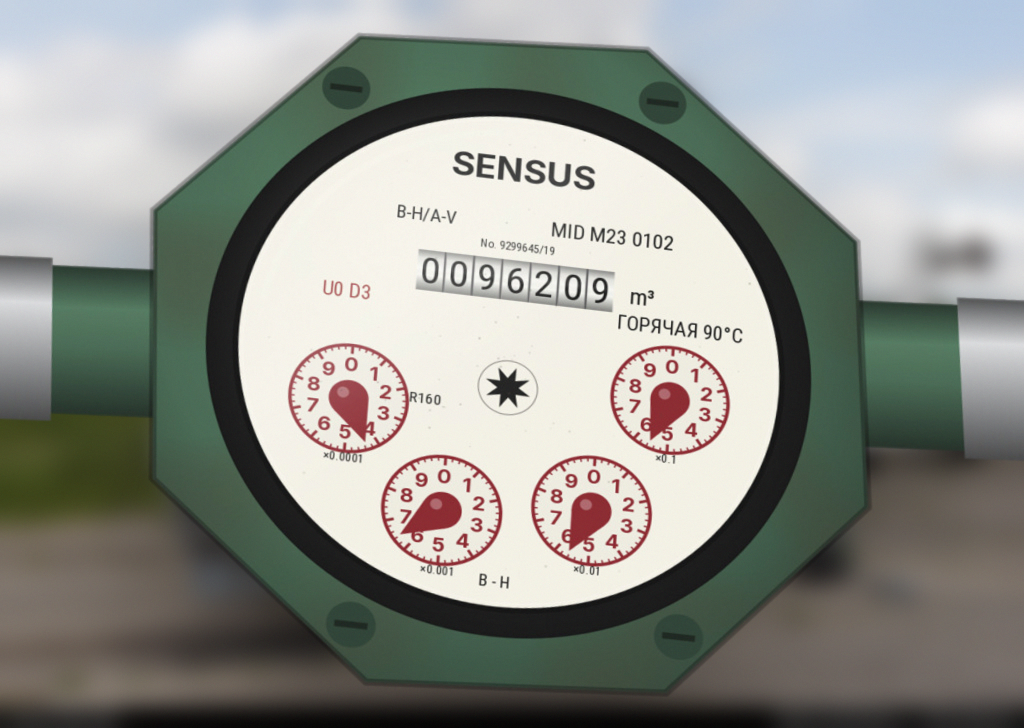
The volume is 96209.5564 m³
